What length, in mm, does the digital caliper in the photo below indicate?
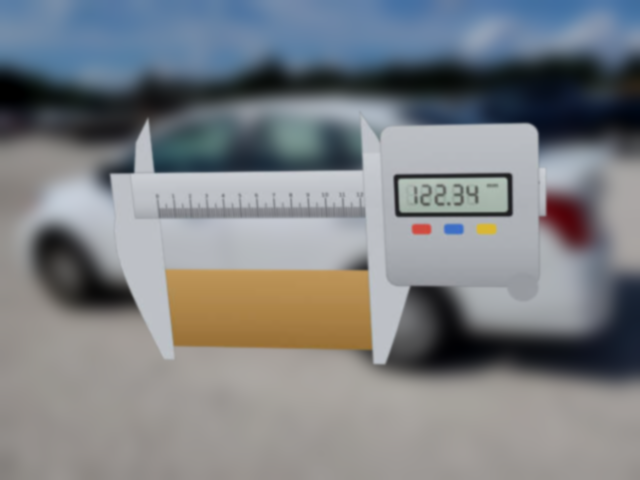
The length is 122.34 mm
